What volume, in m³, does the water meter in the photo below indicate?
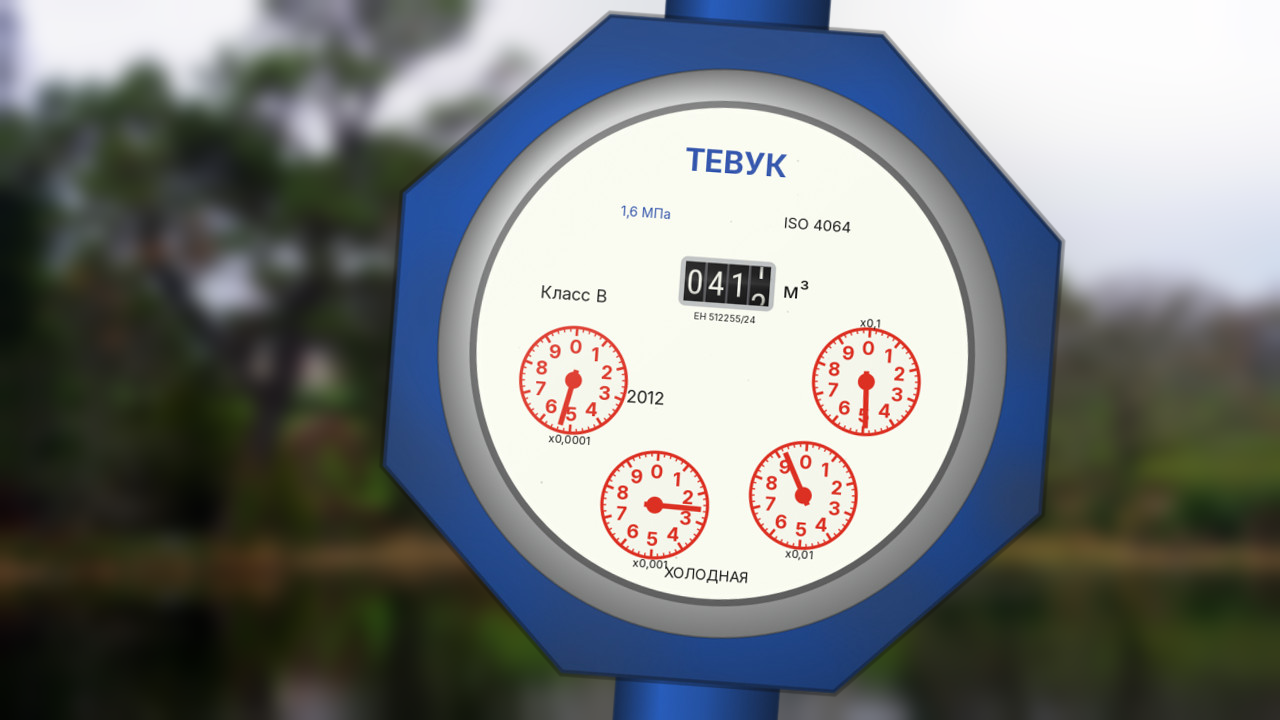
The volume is 411.4925 m³
